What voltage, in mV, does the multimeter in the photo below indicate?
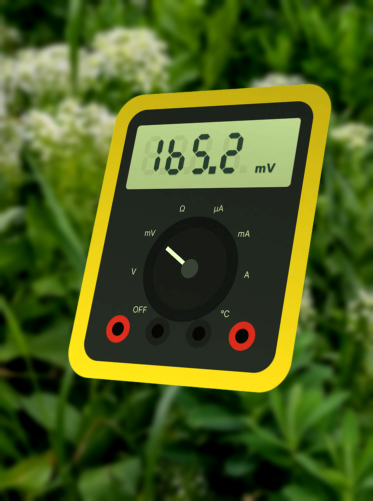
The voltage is 165.2 mV
